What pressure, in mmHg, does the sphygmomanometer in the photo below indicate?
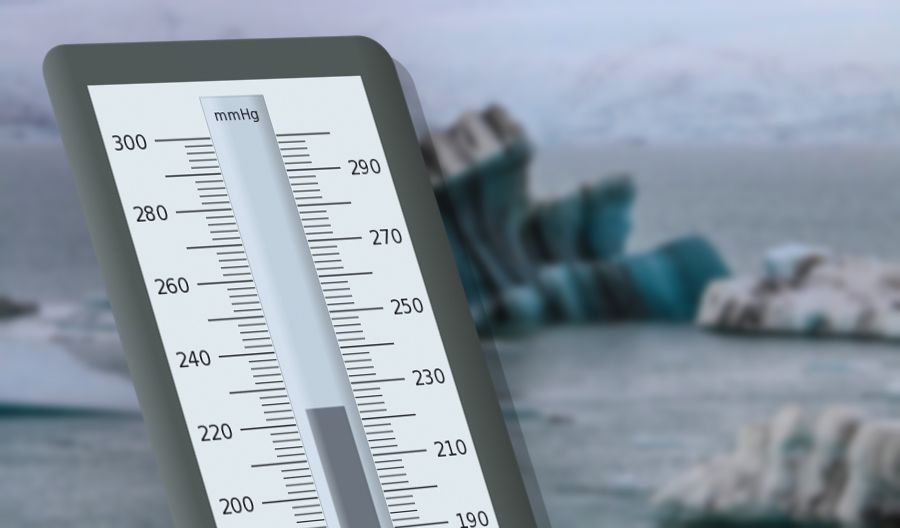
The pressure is 224 mmHg
